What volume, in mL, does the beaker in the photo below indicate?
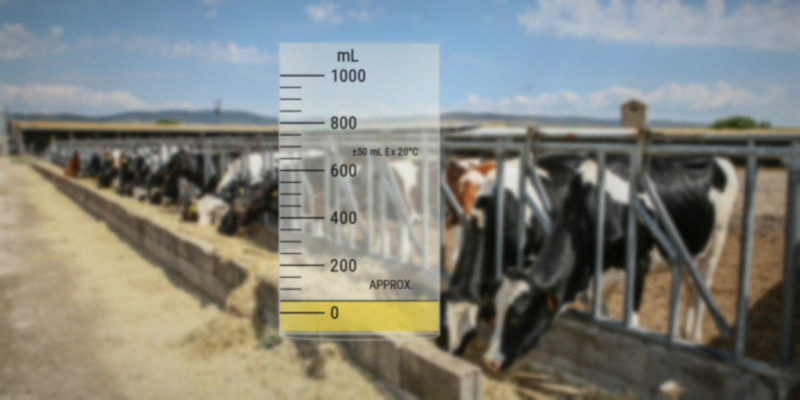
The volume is 50 mL
